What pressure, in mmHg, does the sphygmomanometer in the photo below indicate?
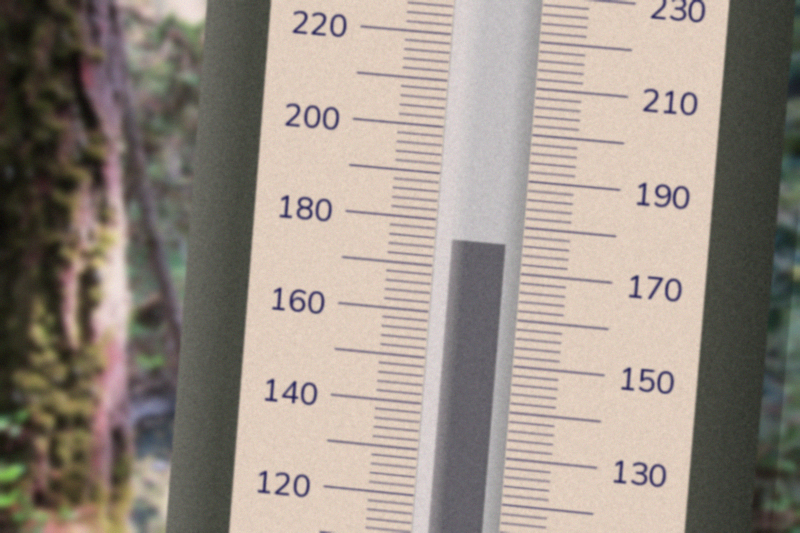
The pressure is 176 mmHg
